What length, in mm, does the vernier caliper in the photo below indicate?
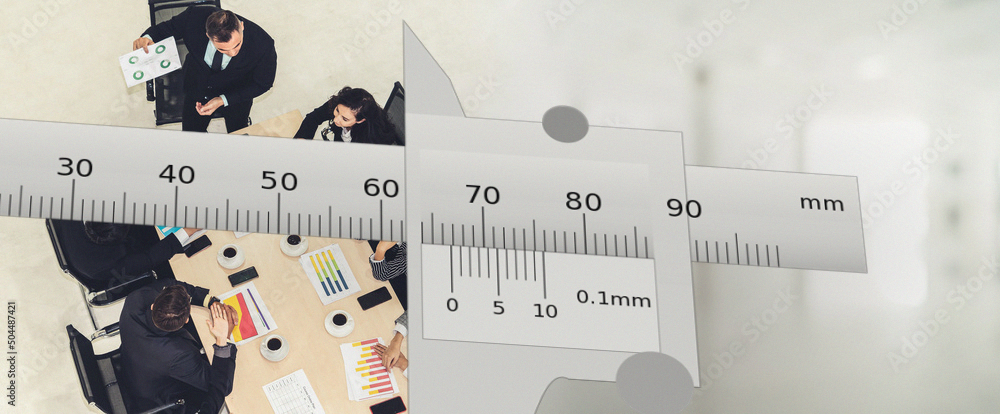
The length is 66.8 mm
